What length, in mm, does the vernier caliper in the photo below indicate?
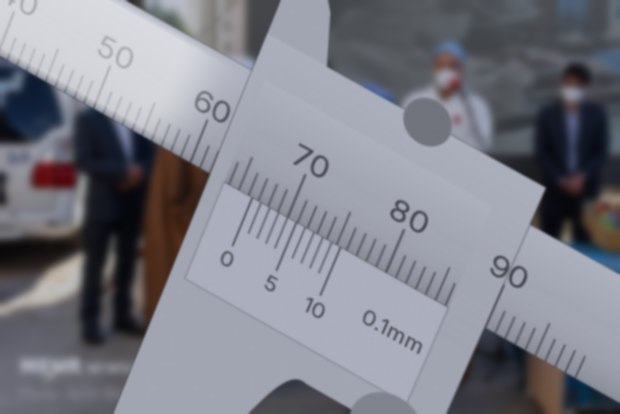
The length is 66.4 mm
